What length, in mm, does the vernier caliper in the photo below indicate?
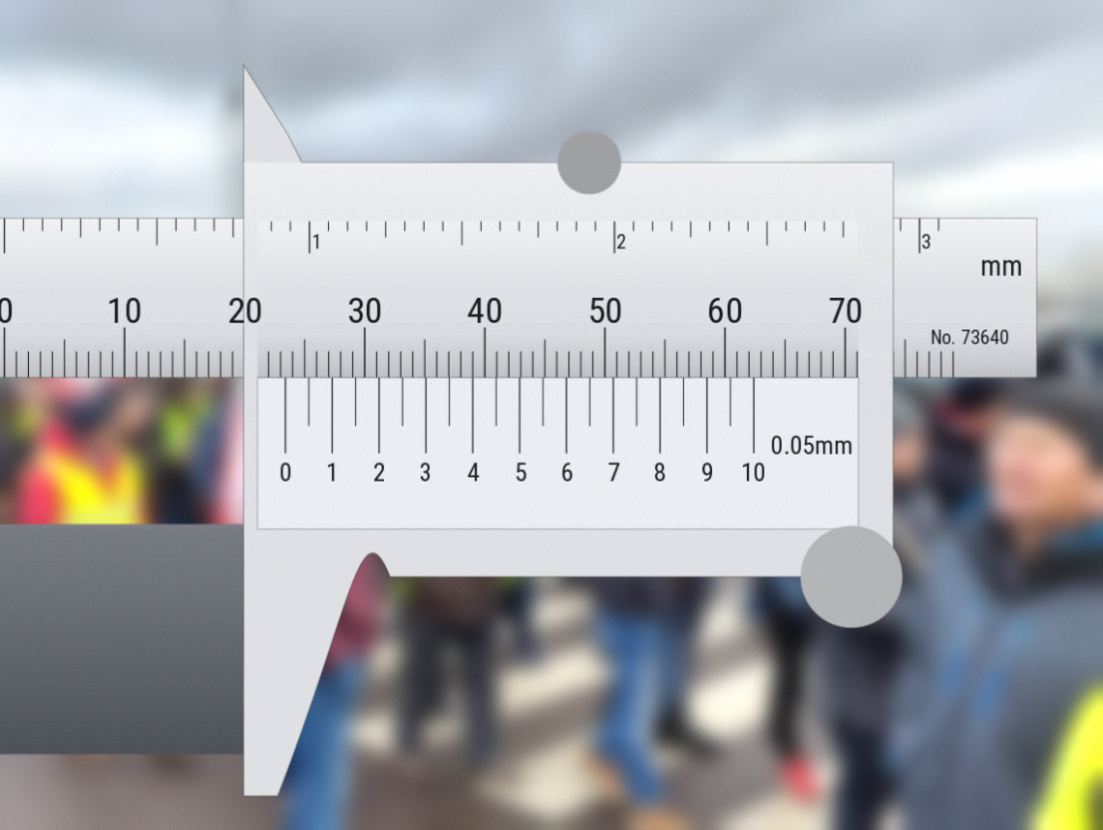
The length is 23.4 mm
